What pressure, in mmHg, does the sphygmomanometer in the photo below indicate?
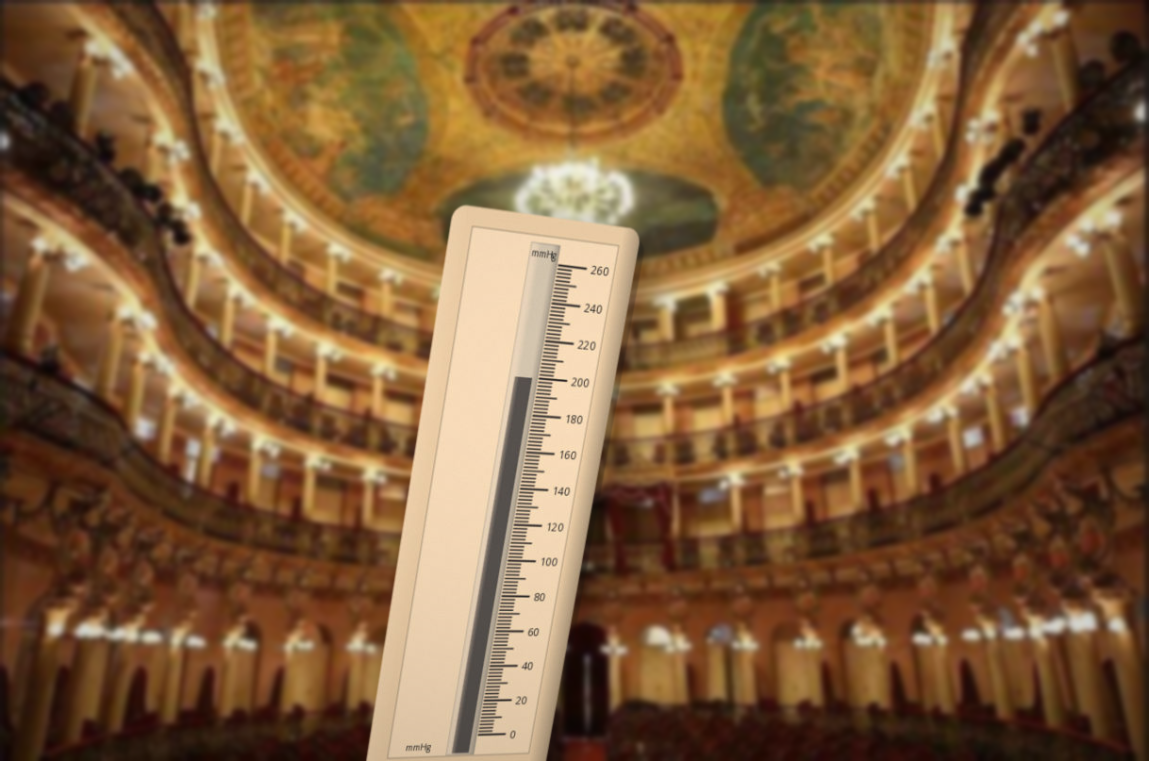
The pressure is 200 mmHg
